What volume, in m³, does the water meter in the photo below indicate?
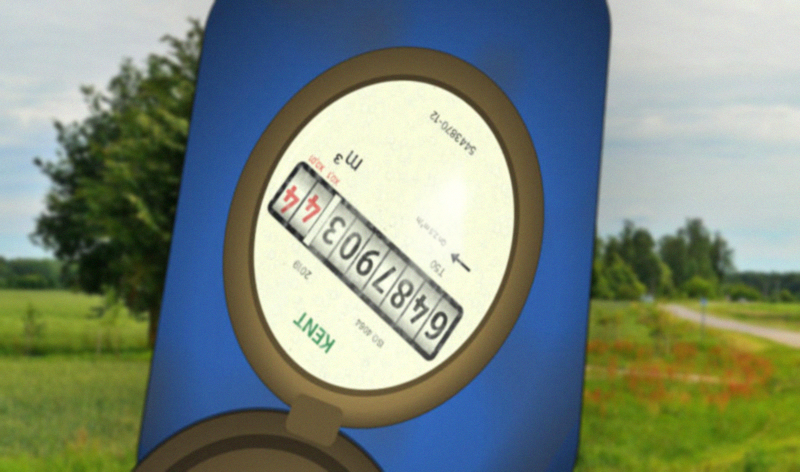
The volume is 6487903.44 m³
